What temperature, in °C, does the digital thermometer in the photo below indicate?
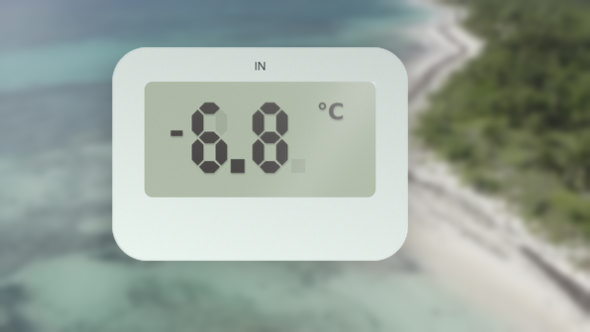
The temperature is -6.8 °C
